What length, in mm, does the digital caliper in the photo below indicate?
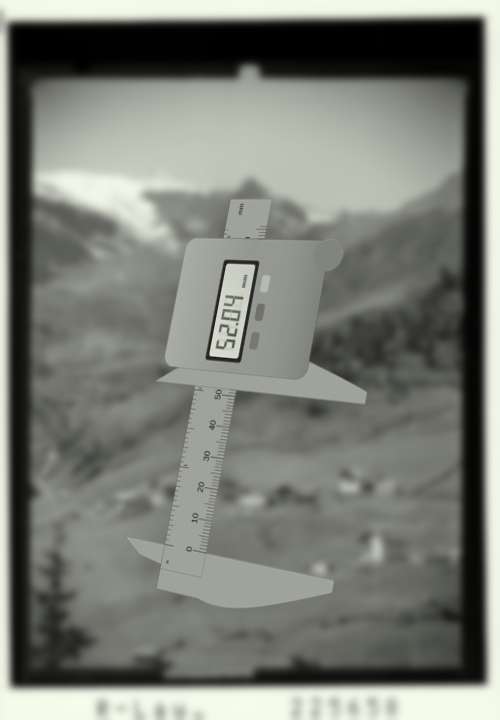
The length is 52.04 mm
